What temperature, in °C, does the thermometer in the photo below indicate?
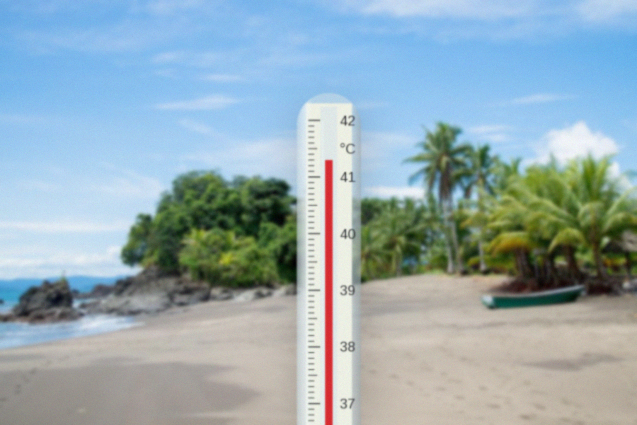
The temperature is 41.3 °C
